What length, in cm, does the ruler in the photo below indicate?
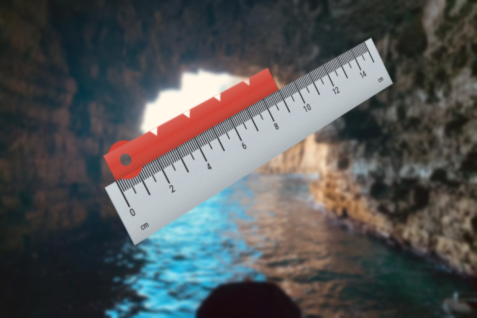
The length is 9 cm
